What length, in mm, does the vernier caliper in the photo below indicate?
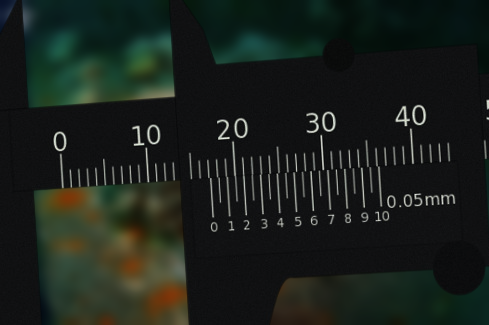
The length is 17.2 mm
